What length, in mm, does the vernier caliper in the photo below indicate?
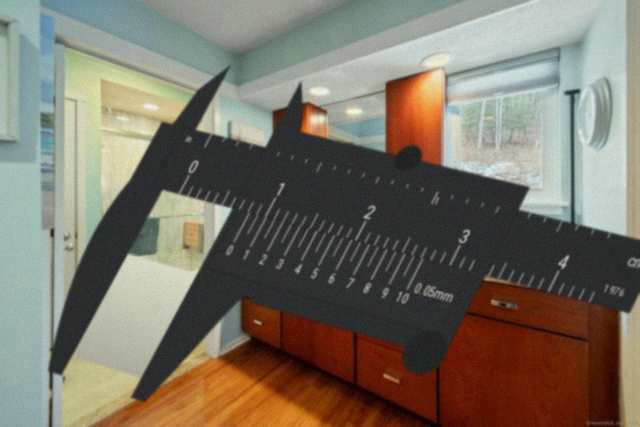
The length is 8.2 mm
